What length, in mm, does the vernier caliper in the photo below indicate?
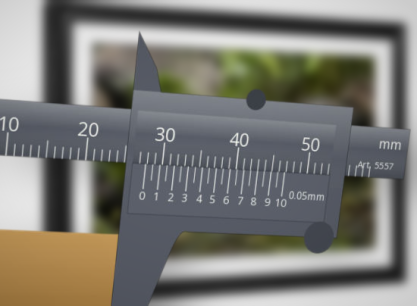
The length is 27.8 mm
